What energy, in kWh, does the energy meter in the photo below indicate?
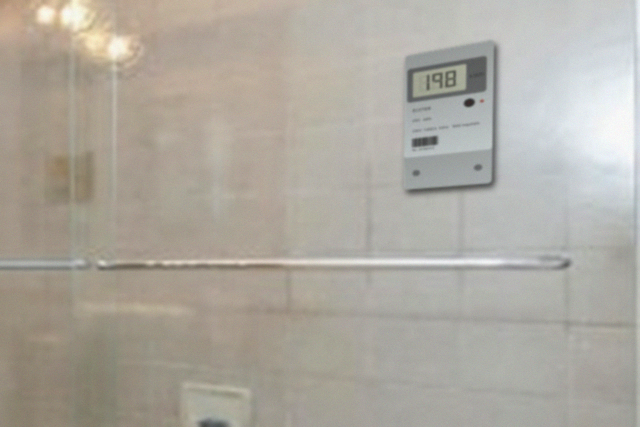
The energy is 198 kWh
